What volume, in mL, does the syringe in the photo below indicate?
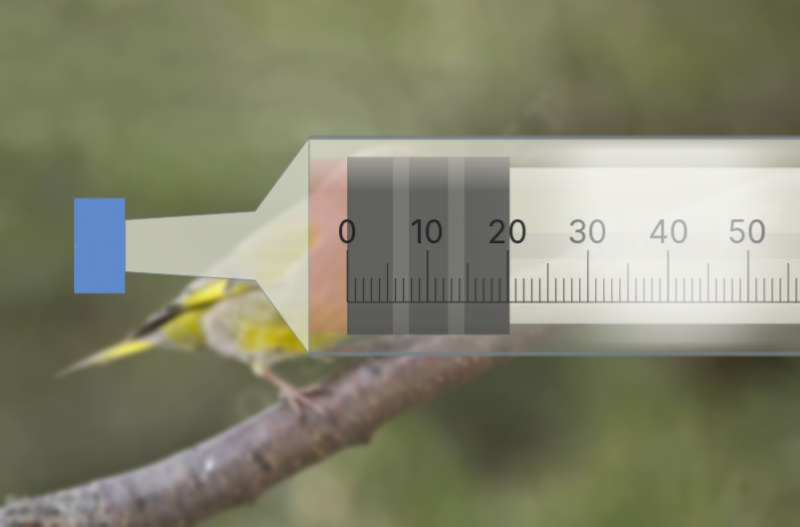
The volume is 0 mL
